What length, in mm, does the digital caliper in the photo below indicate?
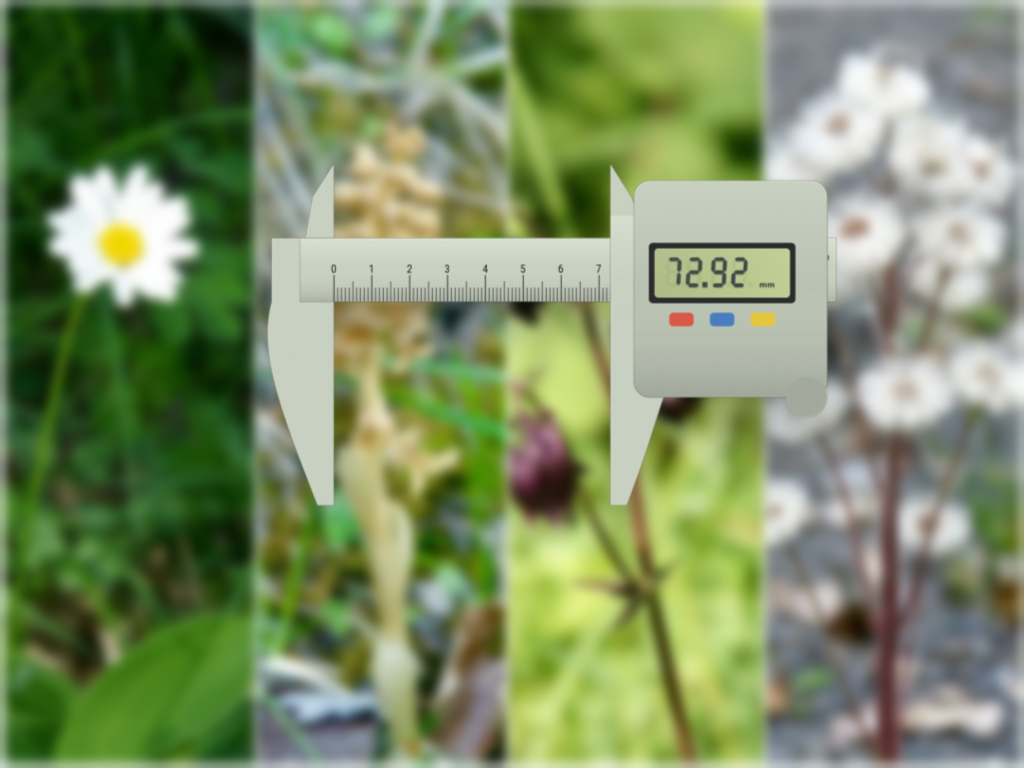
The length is 72.92 mm
